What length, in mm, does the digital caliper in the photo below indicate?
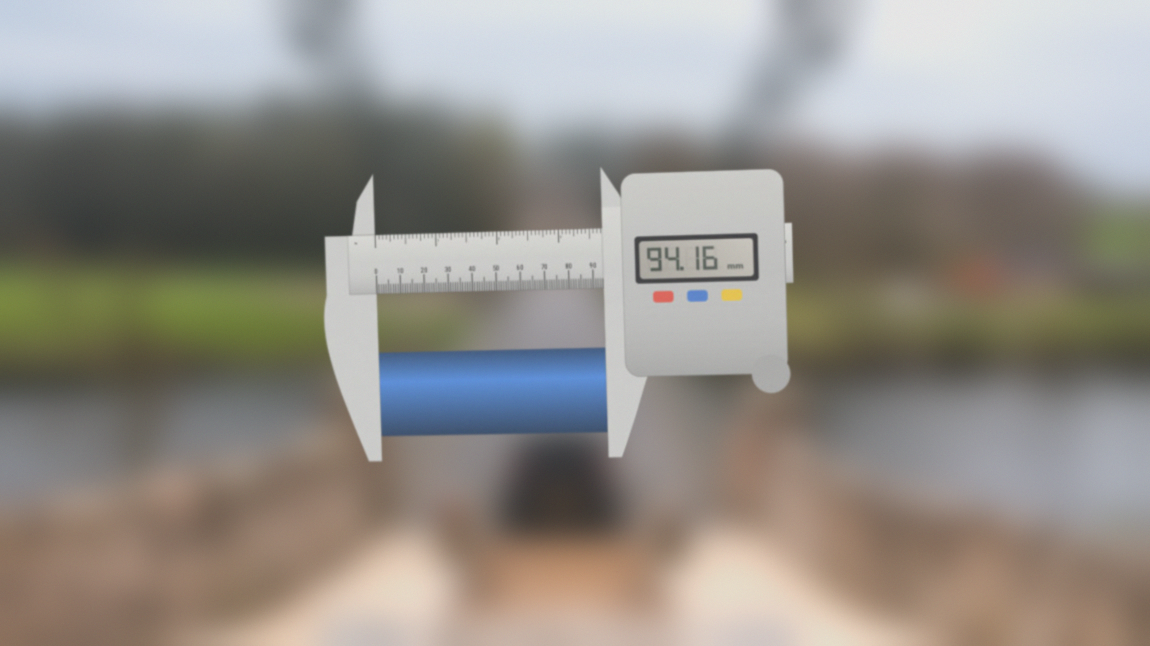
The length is 94.16 mm
